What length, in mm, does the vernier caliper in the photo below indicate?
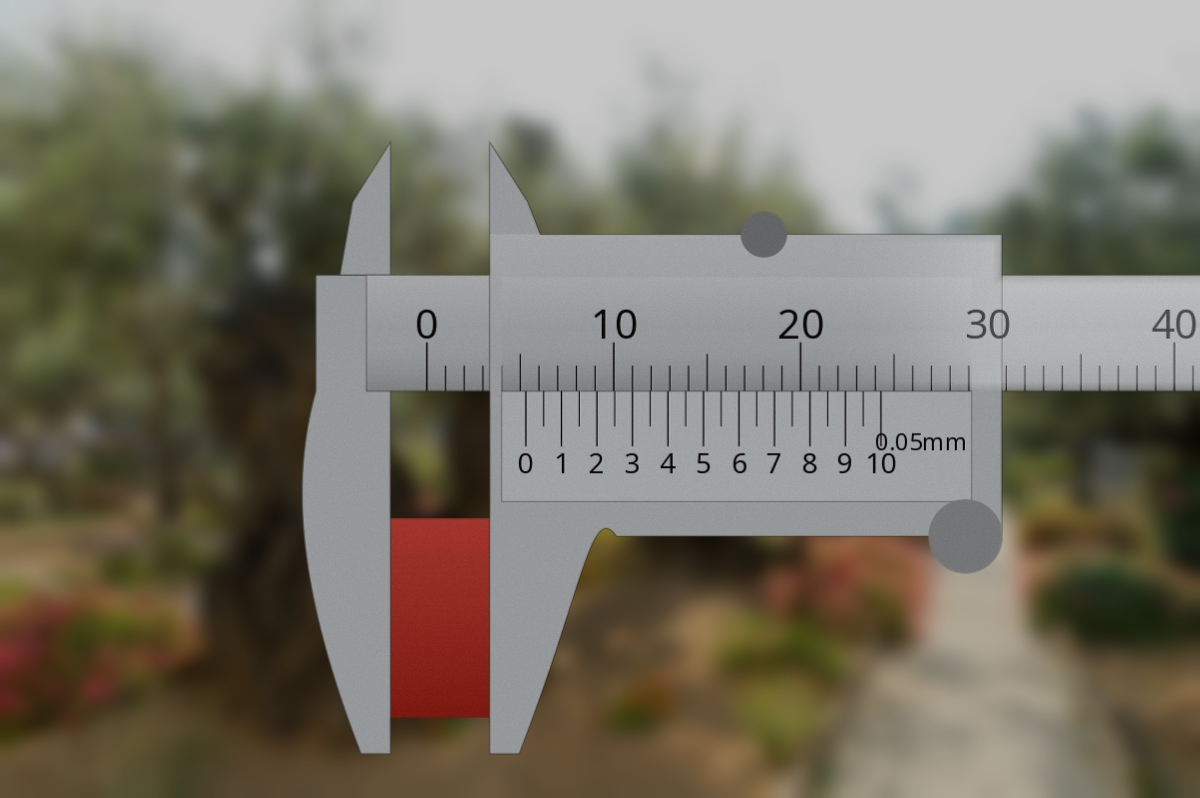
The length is 5.3 mm
